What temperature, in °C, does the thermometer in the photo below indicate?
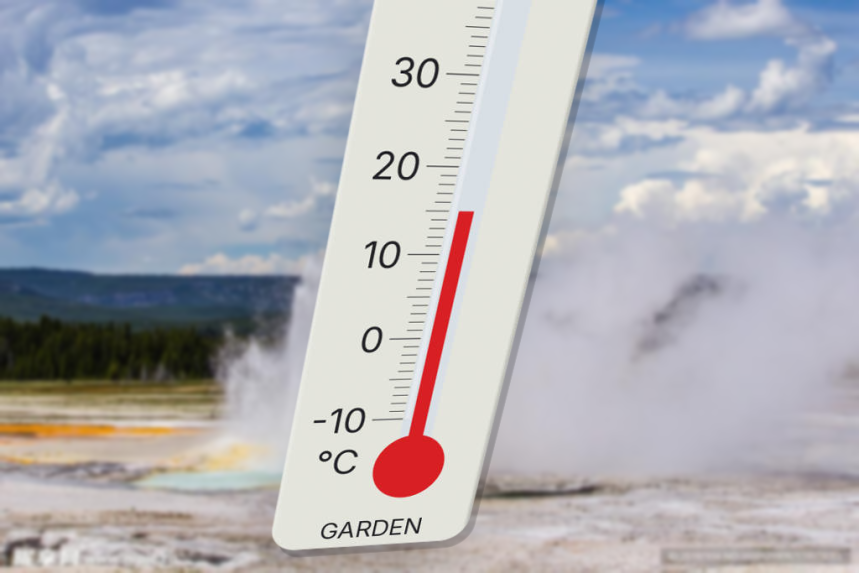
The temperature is 15 °C
